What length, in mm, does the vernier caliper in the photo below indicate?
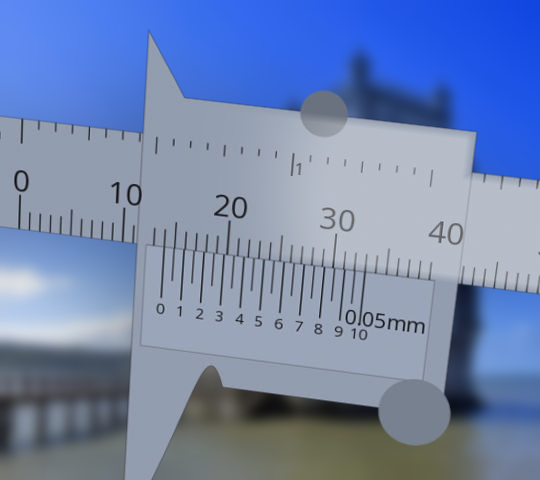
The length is 14.0 mm
